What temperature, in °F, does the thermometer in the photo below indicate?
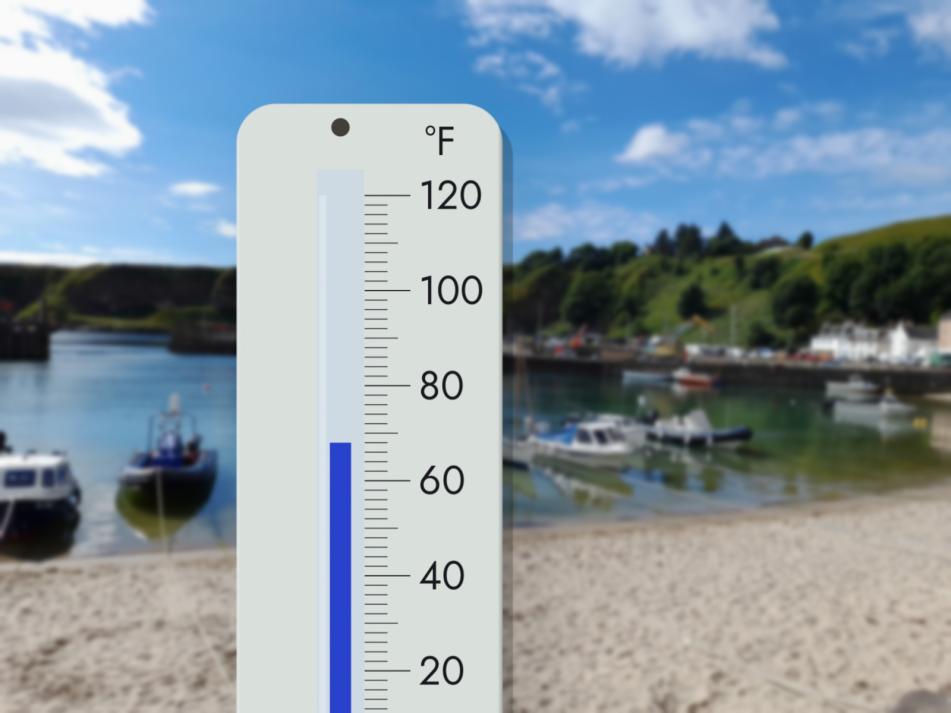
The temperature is 68 °F
